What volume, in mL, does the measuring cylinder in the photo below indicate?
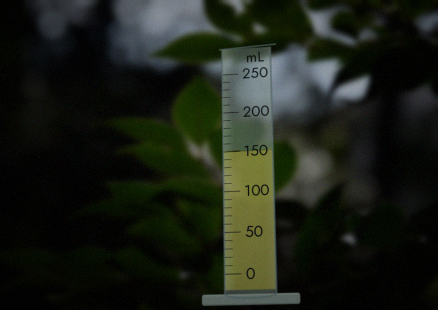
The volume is 150 mL
